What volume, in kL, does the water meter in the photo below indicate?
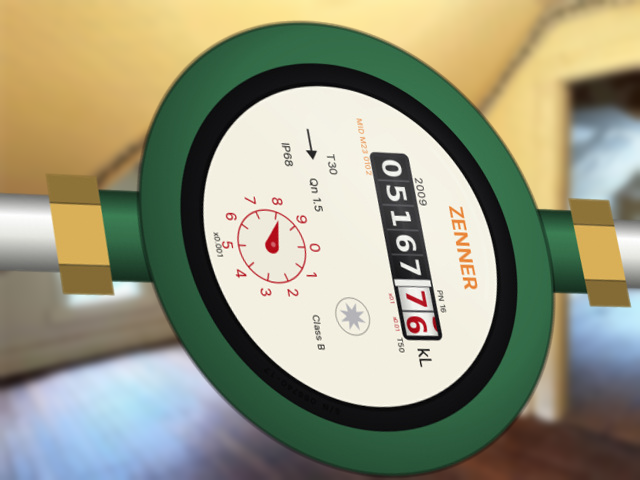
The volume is 5167.758 kL
